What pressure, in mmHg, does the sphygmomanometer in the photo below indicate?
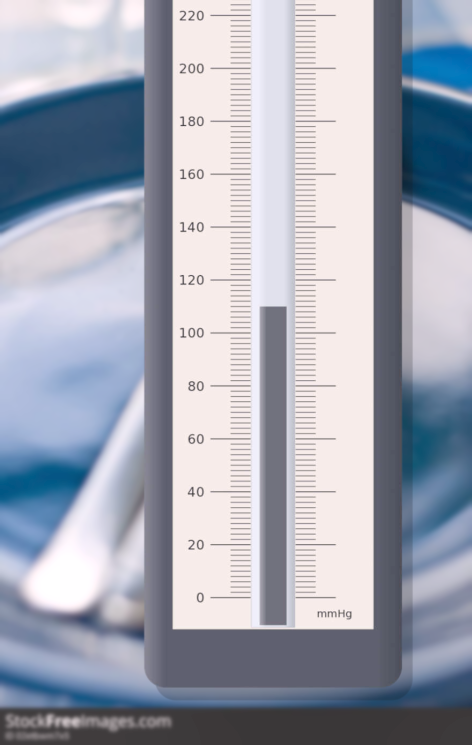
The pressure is 110 mmHg
